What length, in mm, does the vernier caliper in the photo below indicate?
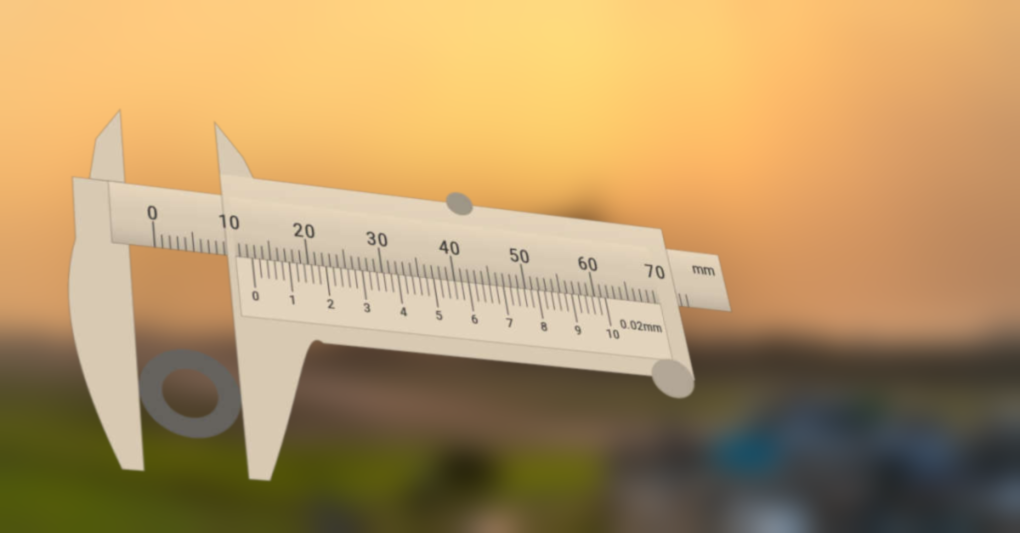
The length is 12.6 mm
